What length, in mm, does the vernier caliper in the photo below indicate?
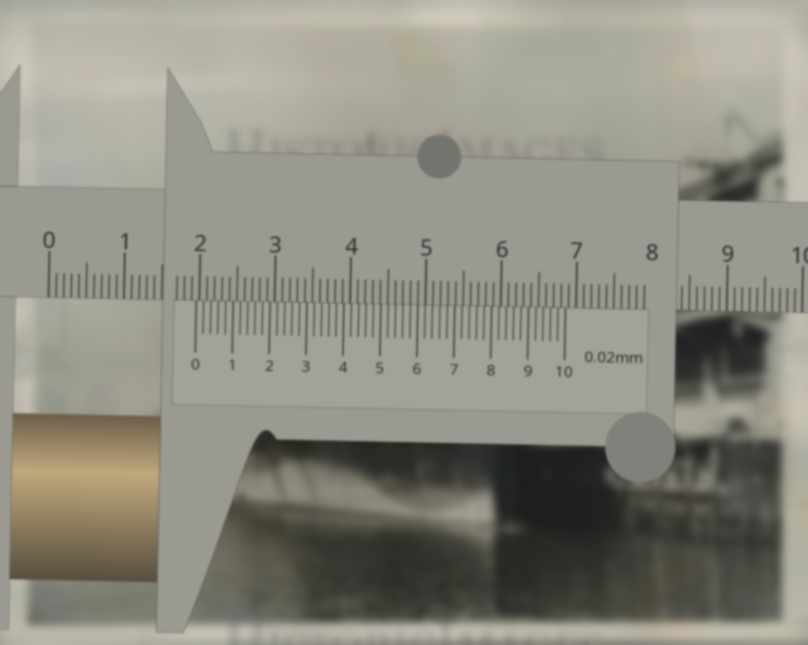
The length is 19.6 mm
